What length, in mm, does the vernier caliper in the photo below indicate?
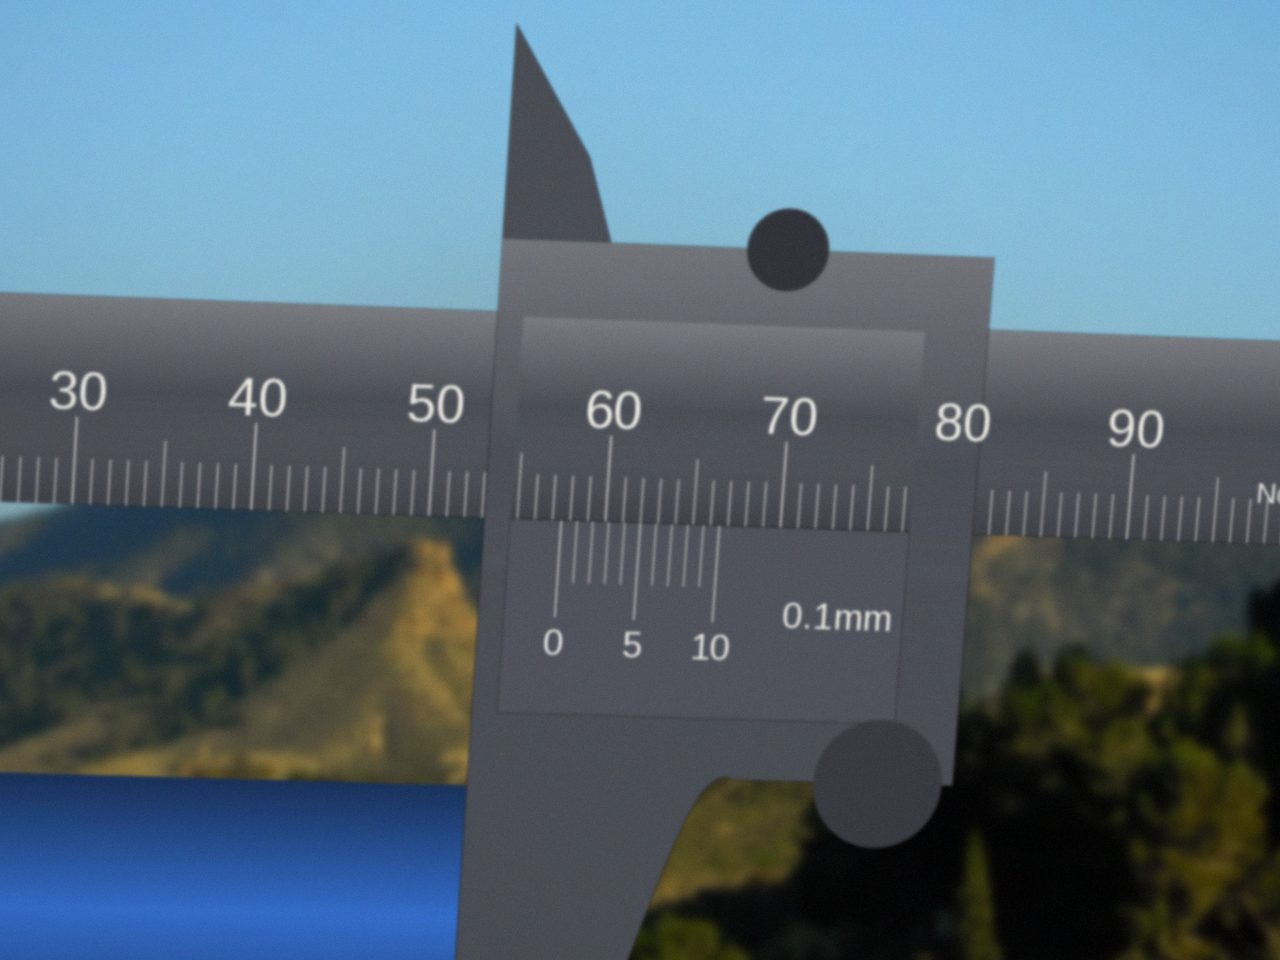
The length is 57.5 mm
